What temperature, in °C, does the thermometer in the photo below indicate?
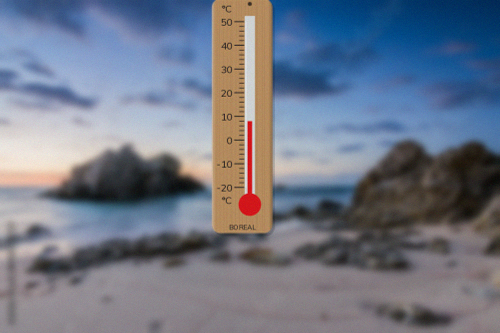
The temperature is 8 °C
